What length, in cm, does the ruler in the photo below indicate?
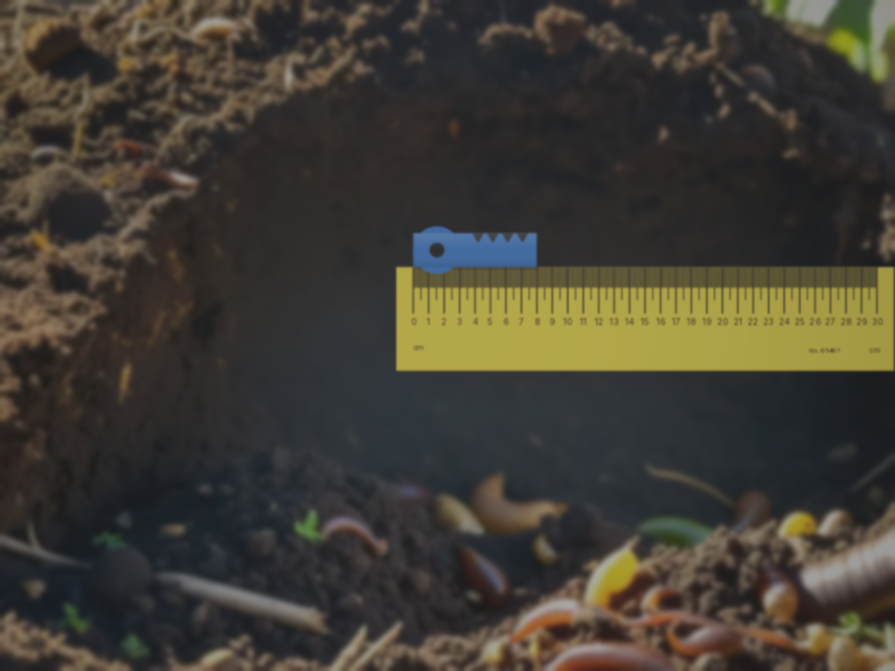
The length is 8 cm
